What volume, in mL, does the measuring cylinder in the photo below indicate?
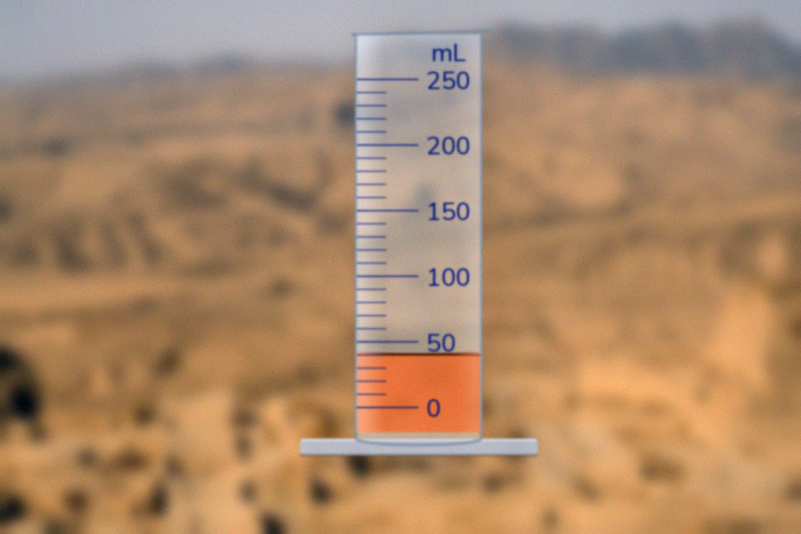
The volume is 40 mL
